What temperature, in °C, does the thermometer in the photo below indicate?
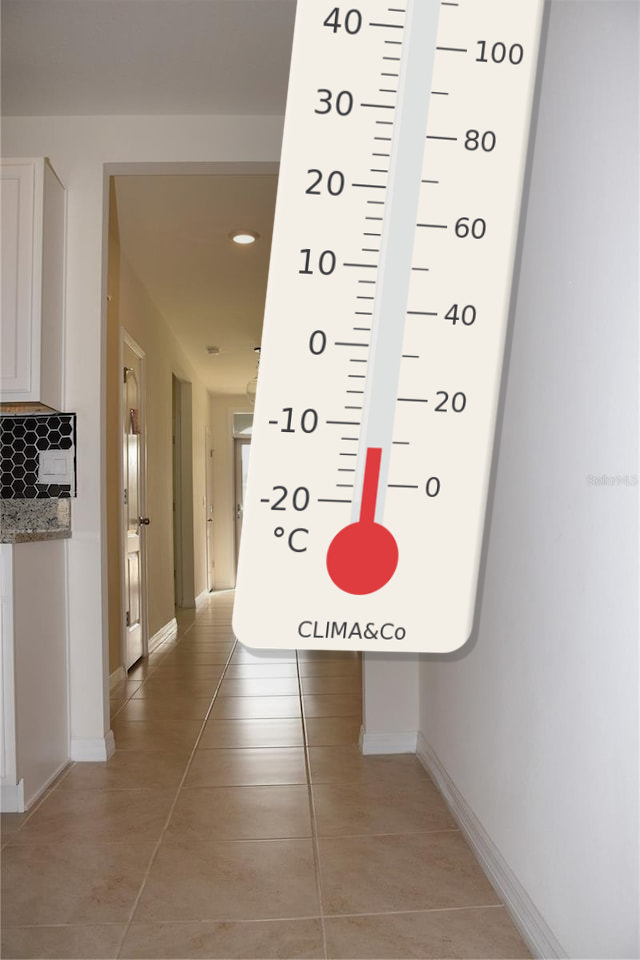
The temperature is -13 °C
